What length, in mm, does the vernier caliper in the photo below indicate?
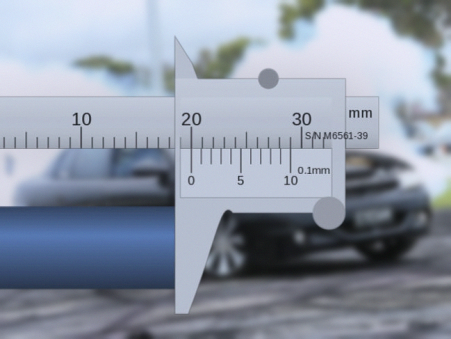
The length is 20.0 mm
